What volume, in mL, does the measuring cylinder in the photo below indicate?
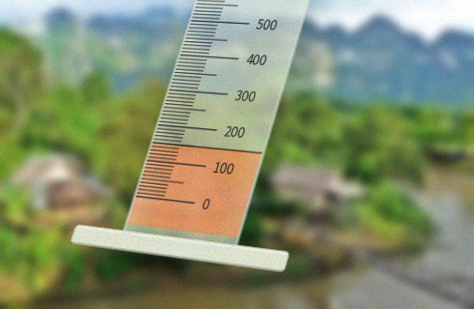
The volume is 150 mL
